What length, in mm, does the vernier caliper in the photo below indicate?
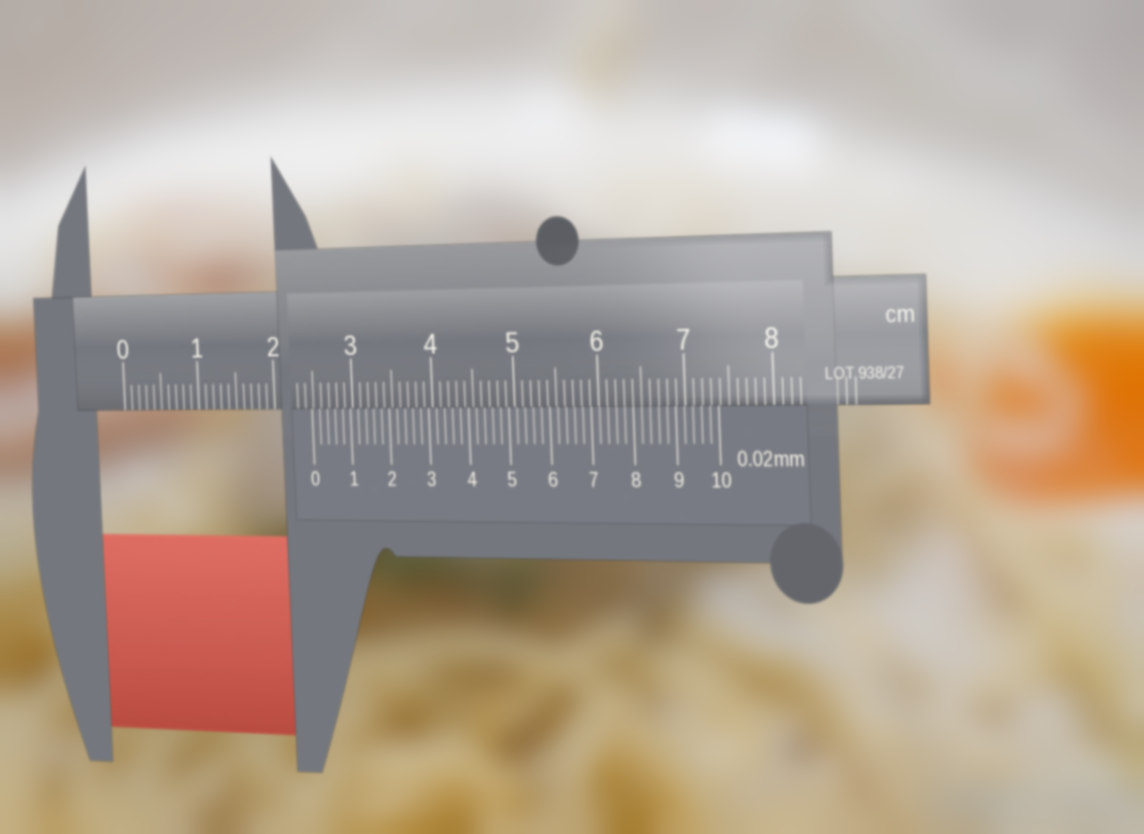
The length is 24.8 mm
